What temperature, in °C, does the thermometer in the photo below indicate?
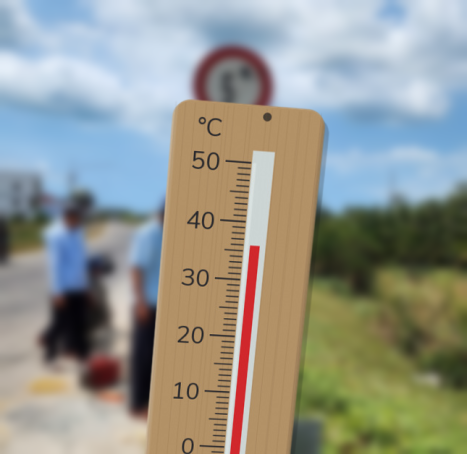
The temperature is 36 °C
